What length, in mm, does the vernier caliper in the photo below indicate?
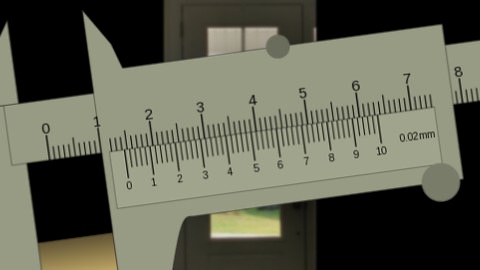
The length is 14.5 mm
